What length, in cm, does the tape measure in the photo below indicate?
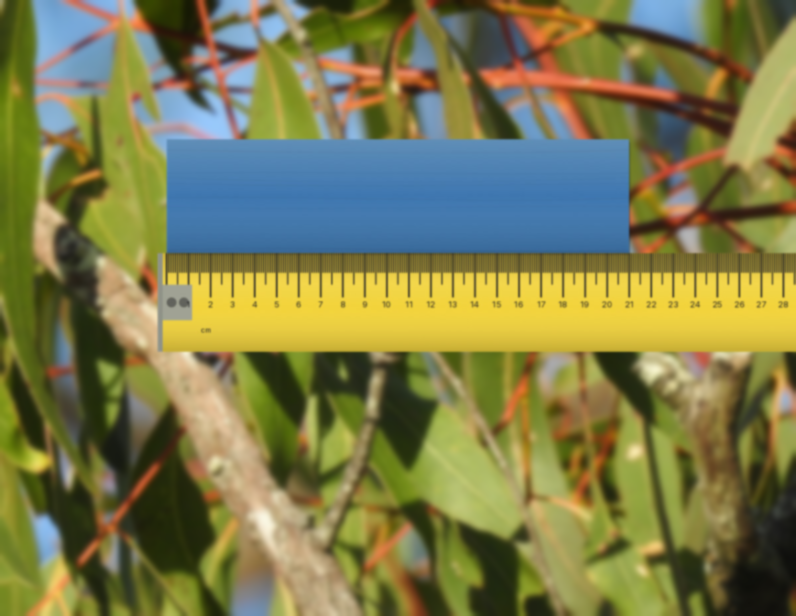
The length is 21 cm
